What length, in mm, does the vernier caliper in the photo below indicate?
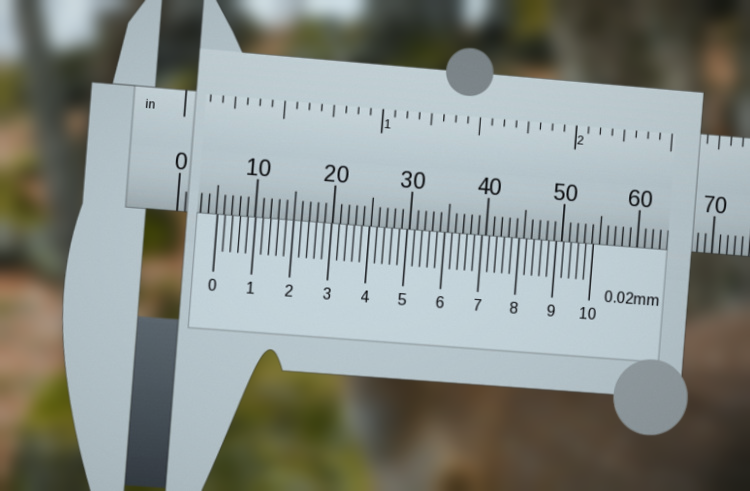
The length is 5.2 mm
